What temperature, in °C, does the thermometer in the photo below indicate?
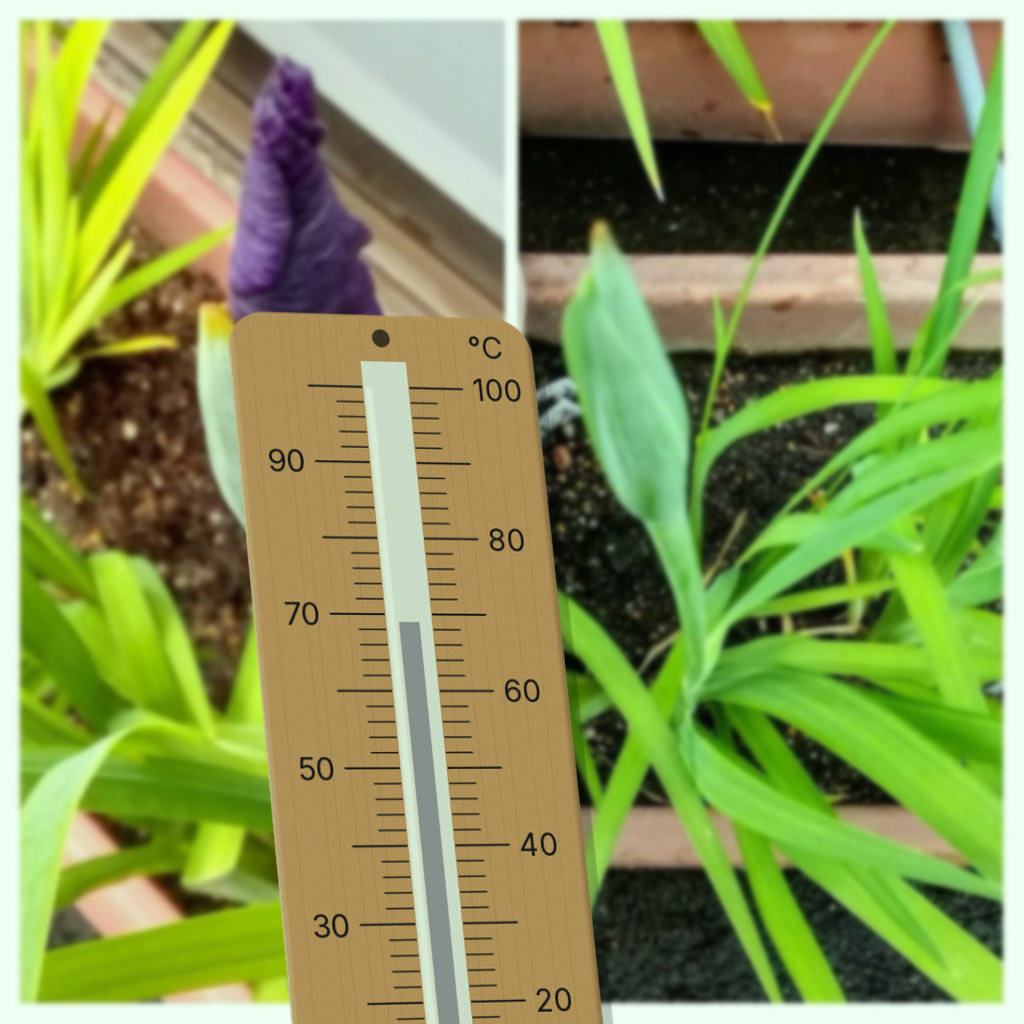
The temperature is 69 °C
